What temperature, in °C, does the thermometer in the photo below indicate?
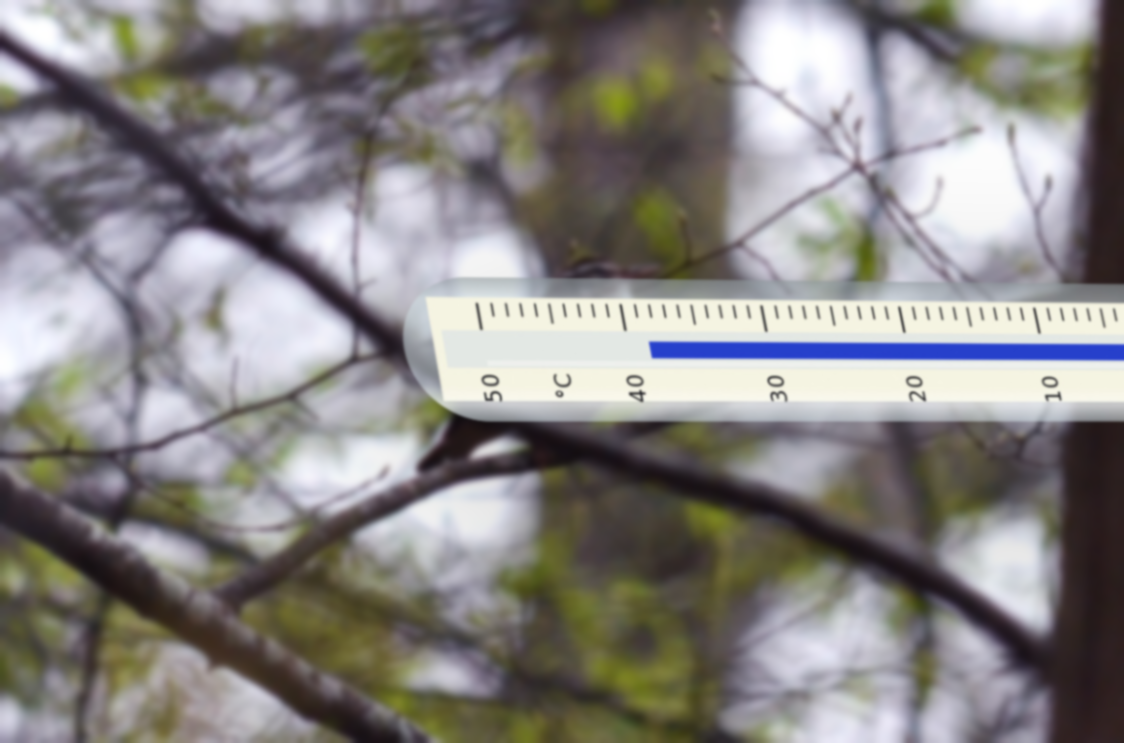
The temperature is 38.5 °C
